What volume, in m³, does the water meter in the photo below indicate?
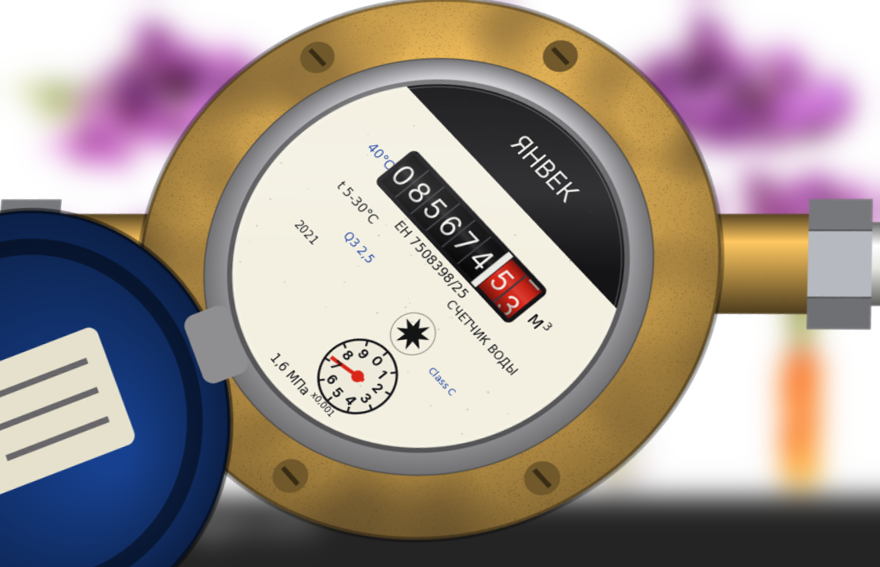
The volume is 85674.527 m³
